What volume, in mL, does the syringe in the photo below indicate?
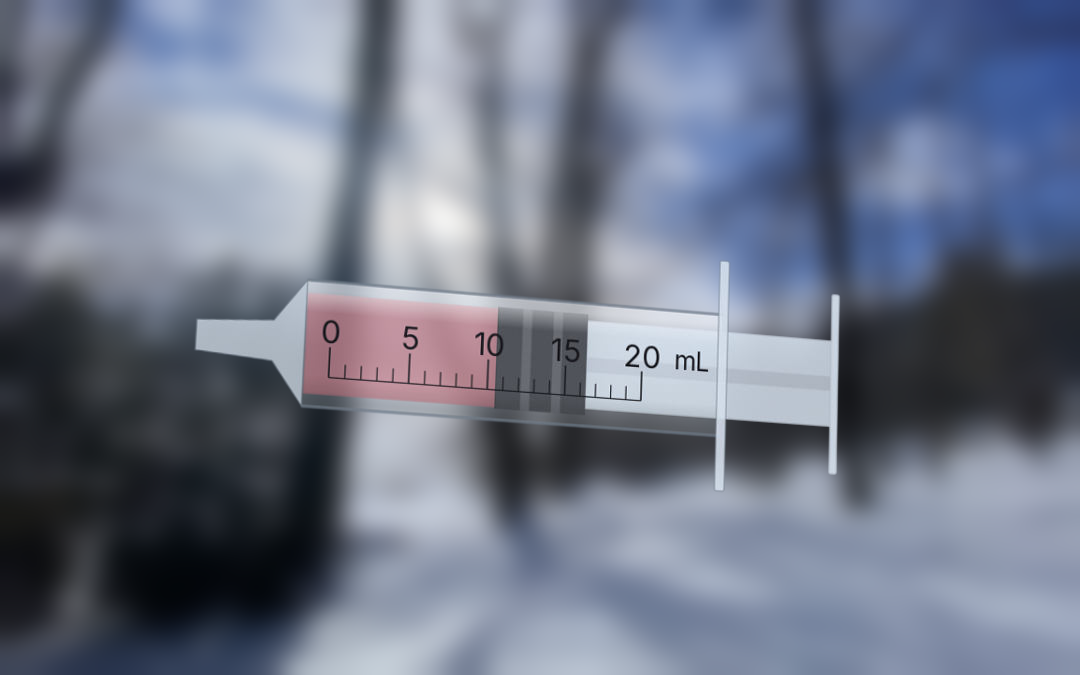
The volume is 10.5 mL
